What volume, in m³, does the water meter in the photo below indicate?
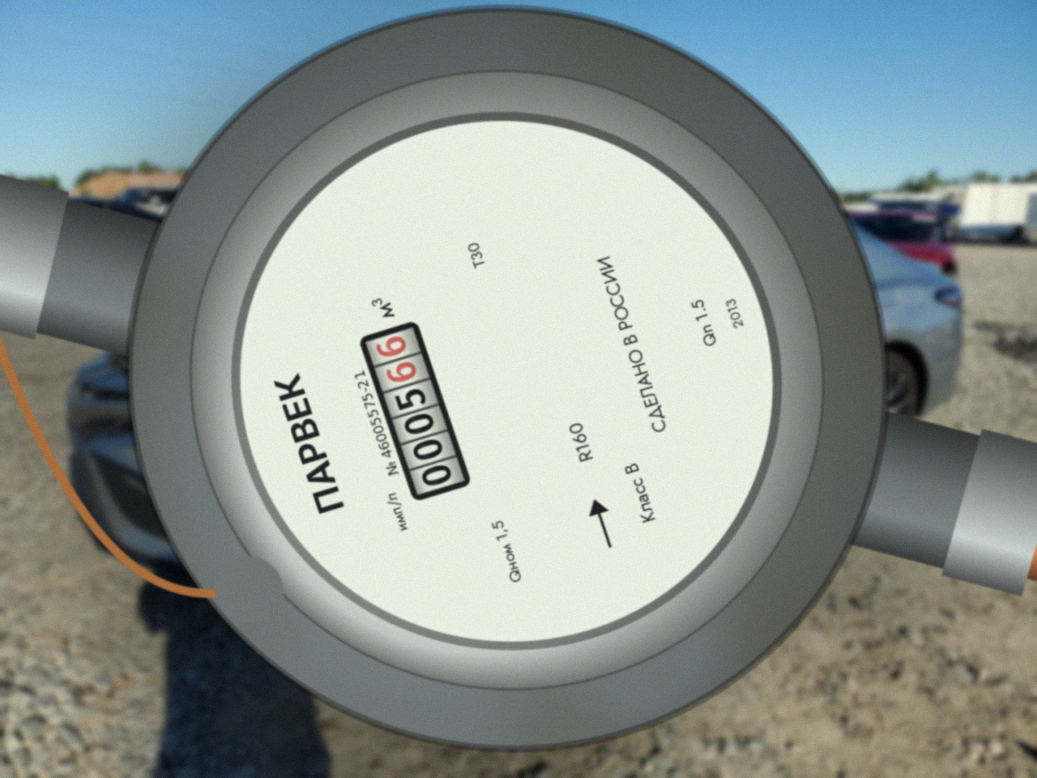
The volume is 5.66 m³
